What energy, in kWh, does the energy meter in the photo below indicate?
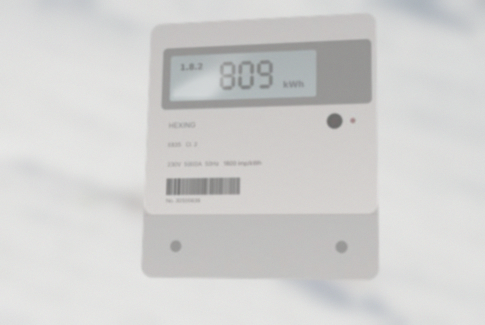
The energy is 809 kWh
